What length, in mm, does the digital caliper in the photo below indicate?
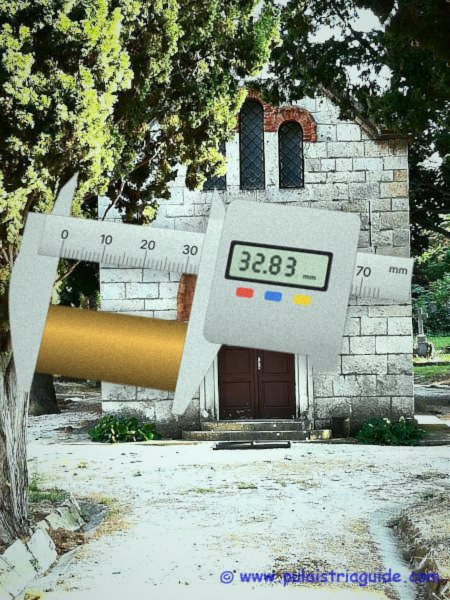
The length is 32.83 mm
